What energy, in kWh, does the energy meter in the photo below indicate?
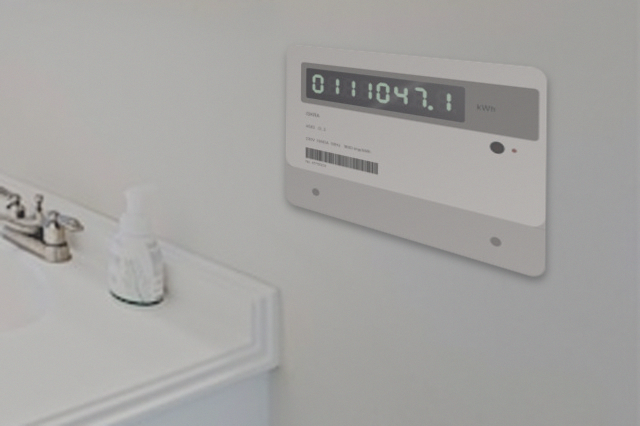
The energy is 111047.1 kWh
